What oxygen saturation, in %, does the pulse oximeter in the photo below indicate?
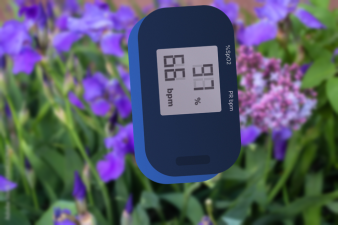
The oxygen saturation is 97 %
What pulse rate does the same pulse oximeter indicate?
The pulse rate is 66 bpm
